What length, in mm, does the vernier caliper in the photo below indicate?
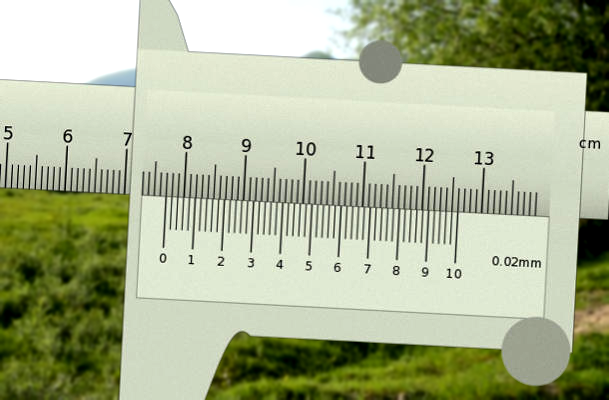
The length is 77.0 mm
